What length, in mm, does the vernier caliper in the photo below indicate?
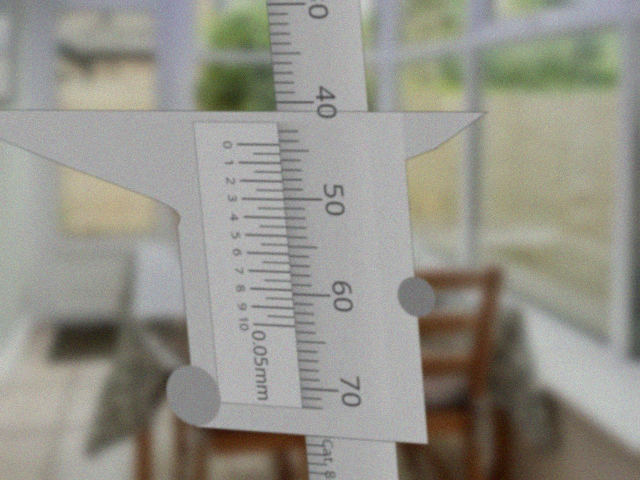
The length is 44.4 mm
